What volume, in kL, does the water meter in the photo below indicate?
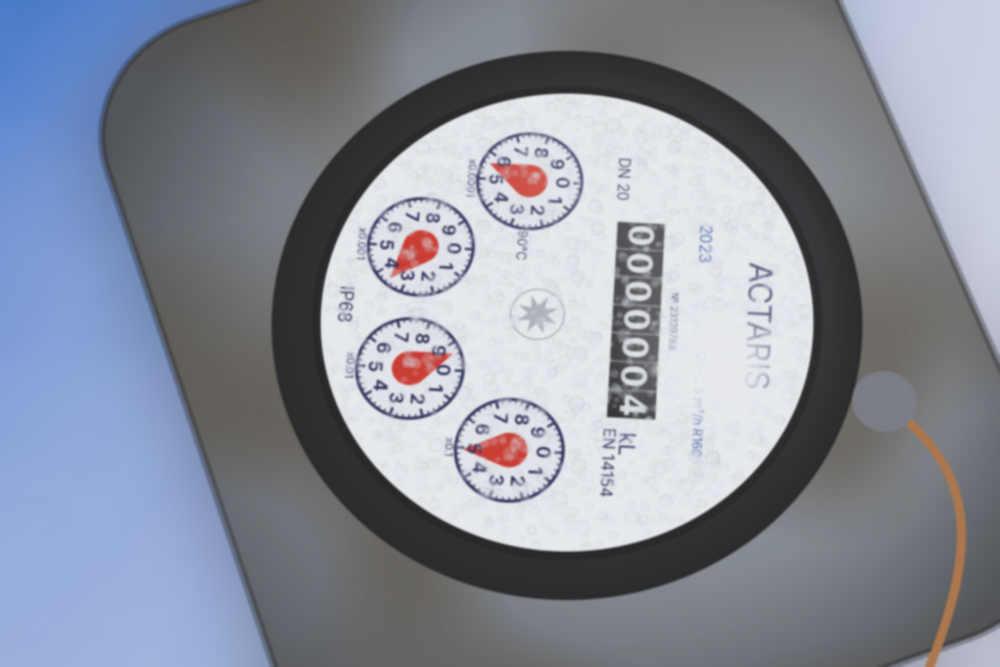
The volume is 4.4935 kL
